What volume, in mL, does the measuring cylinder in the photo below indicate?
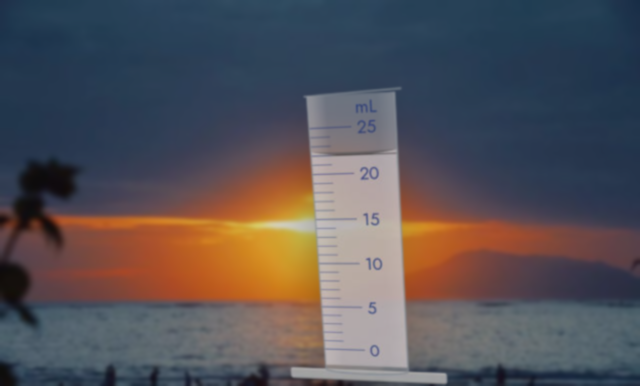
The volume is 22 mL
